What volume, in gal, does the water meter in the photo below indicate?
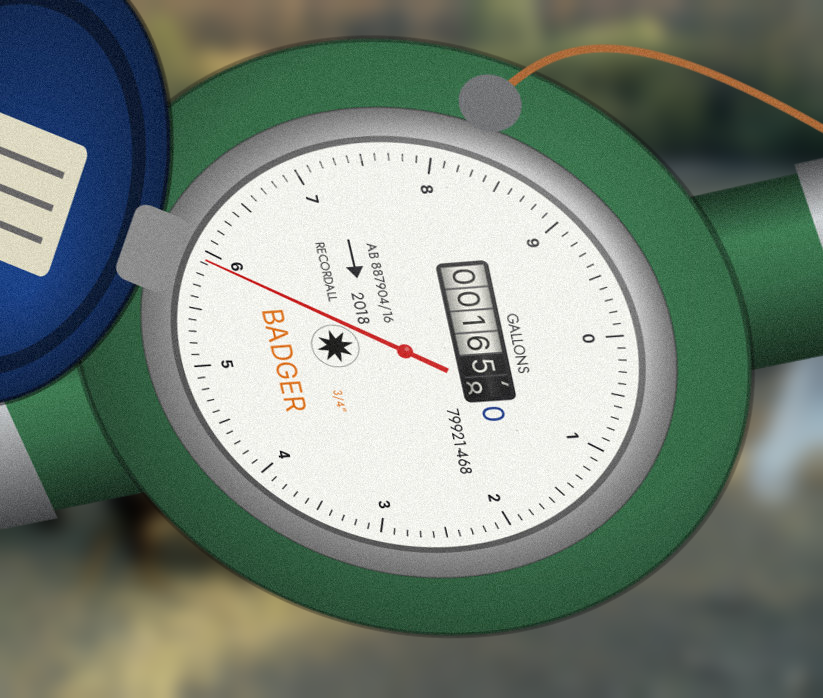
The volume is 16575.9 gal
